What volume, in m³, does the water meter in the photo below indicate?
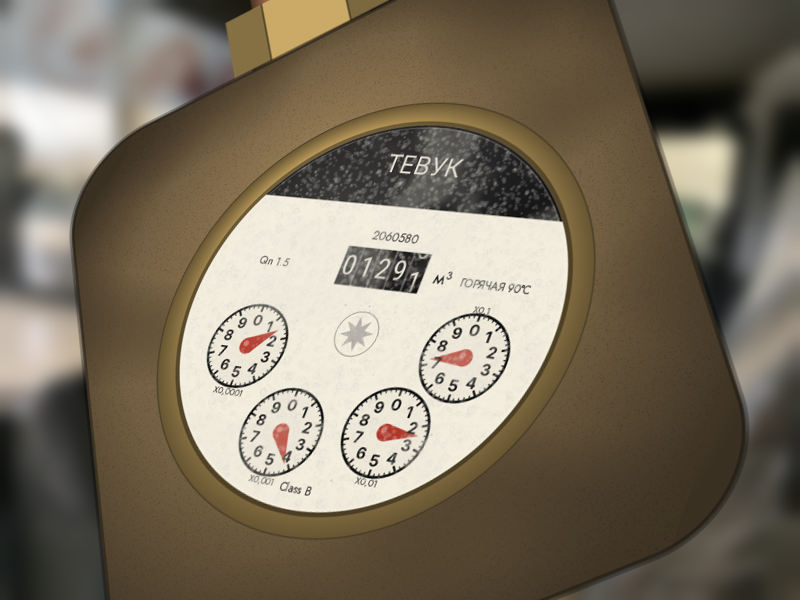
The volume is 1290.7241 m³
